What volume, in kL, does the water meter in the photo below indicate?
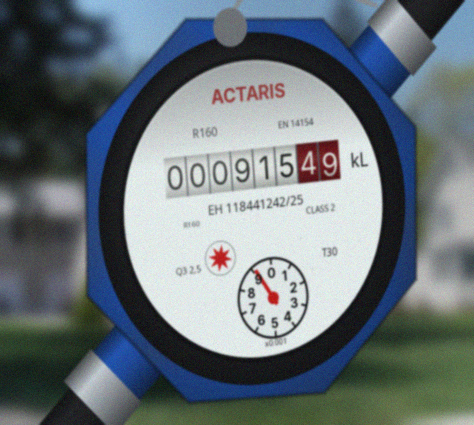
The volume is 915.489 kL
